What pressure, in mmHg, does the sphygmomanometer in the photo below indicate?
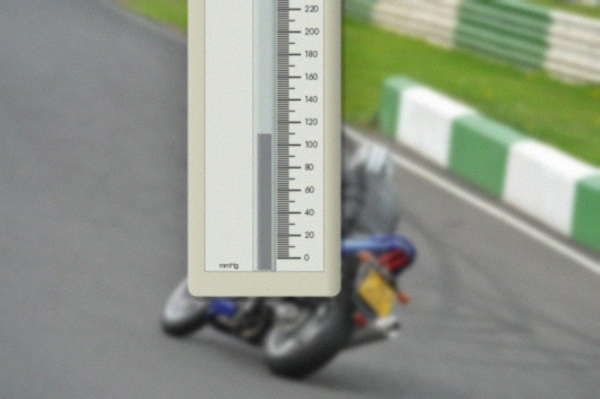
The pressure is 110 mmHg
